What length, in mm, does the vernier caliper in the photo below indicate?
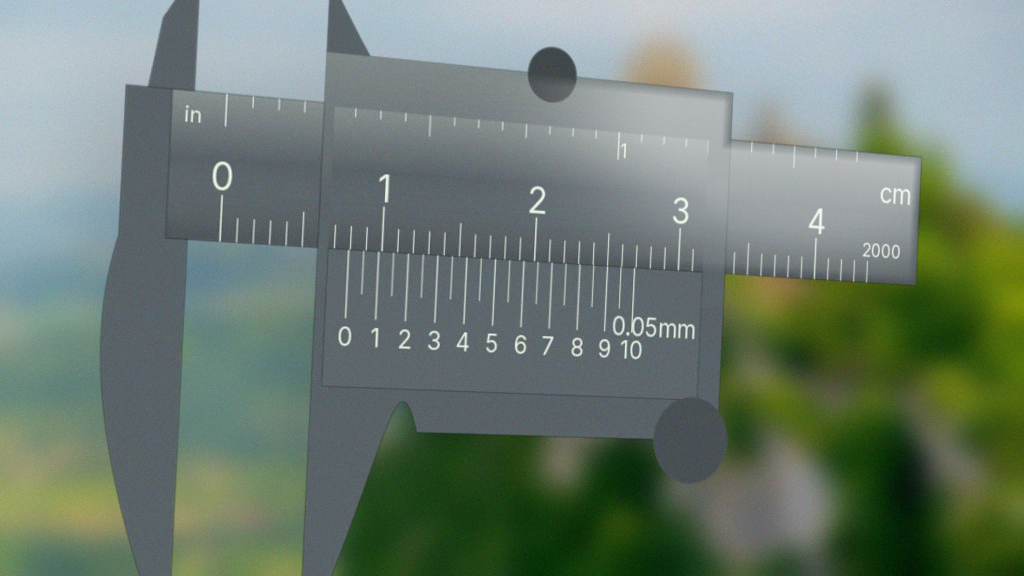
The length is 7.9 mm
